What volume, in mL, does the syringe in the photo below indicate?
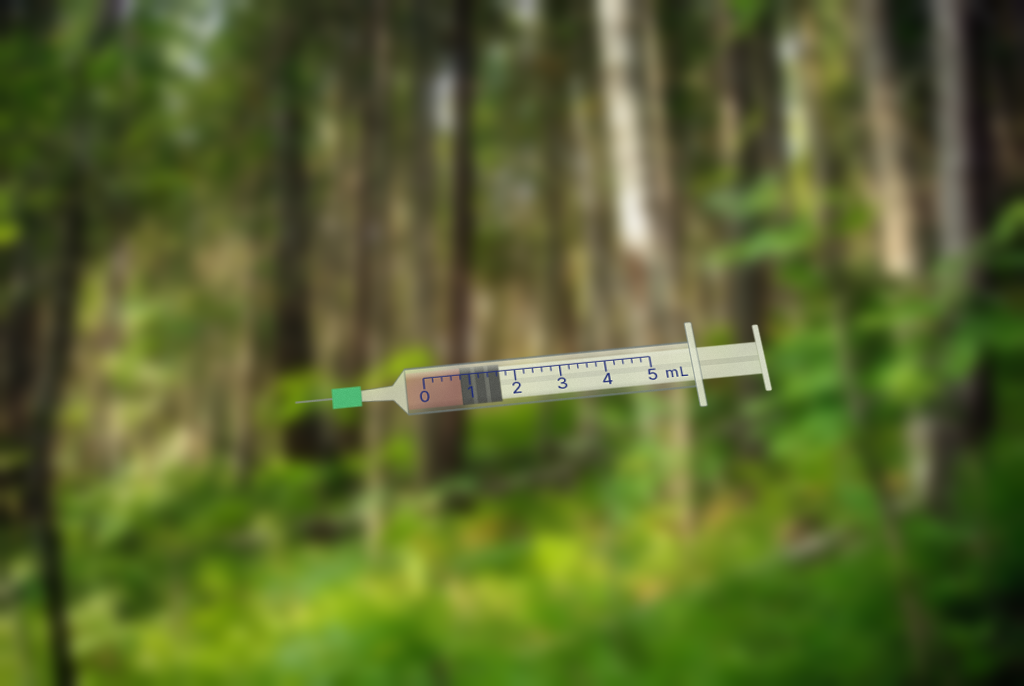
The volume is 0.8 mL
